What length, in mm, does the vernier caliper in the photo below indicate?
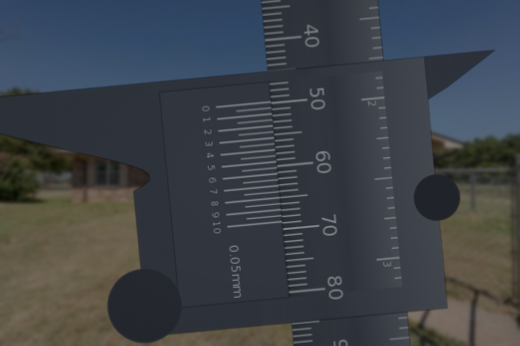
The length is 49.8 mm
